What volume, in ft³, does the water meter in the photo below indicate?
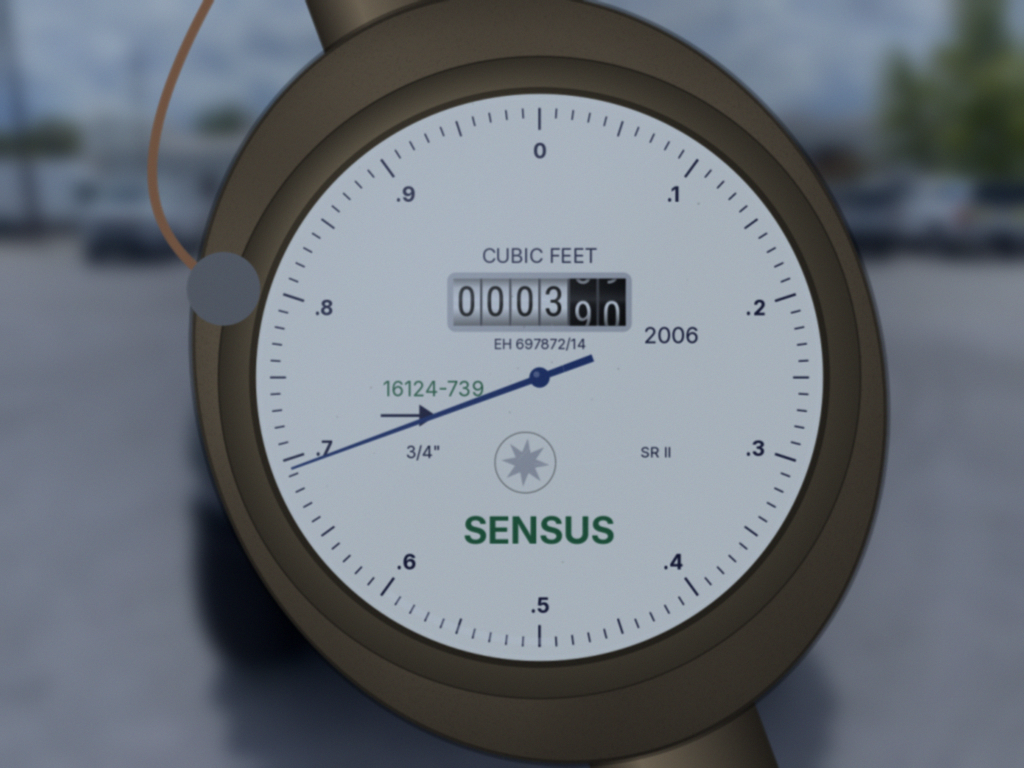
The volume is 389.69 ft³
